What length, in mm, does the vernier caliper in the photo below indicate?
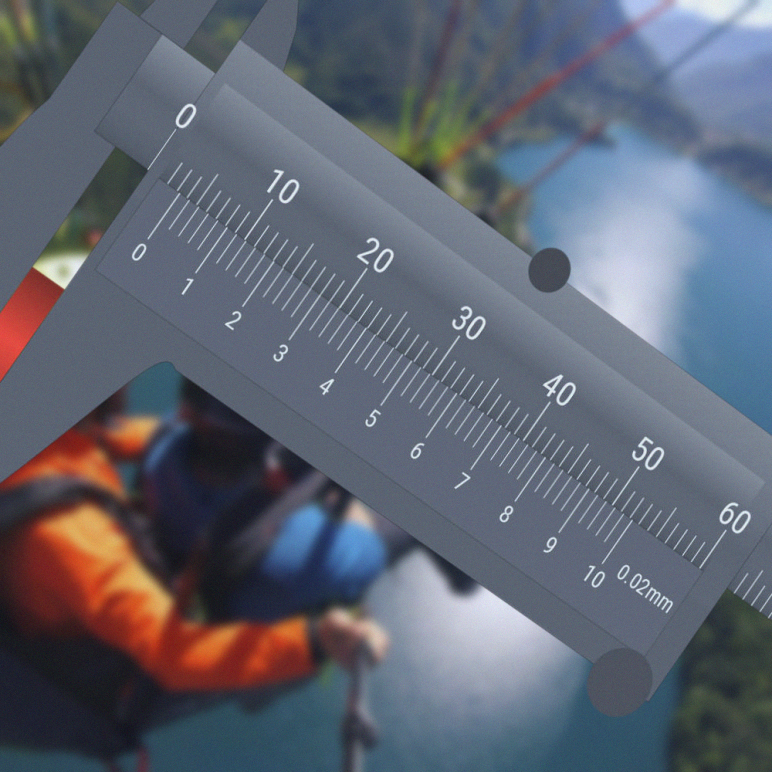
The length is 3.3 mm
